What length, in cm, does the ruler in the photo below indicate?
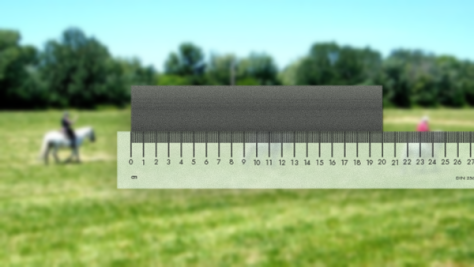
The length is 20 cm
